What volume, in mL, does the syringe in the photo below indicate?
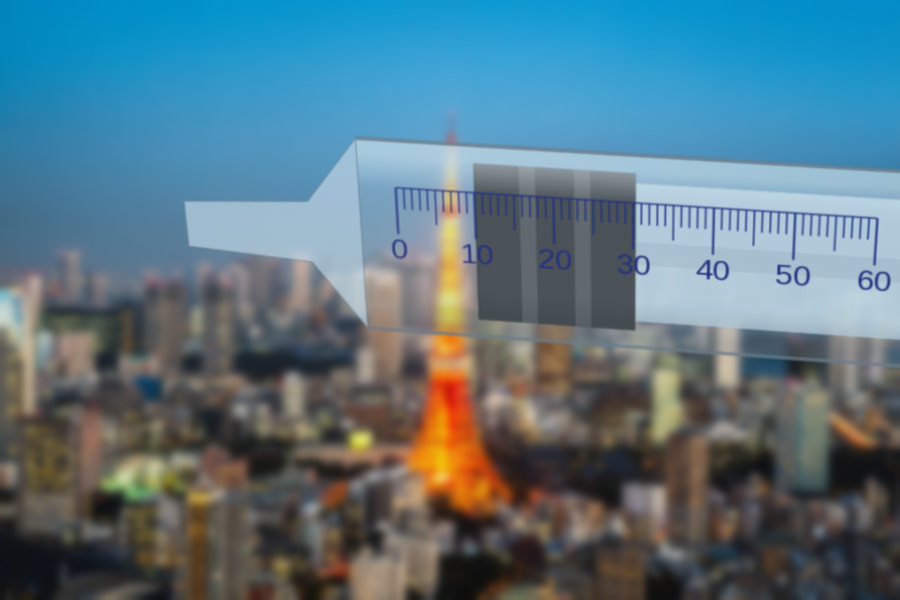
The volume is 10 mL
